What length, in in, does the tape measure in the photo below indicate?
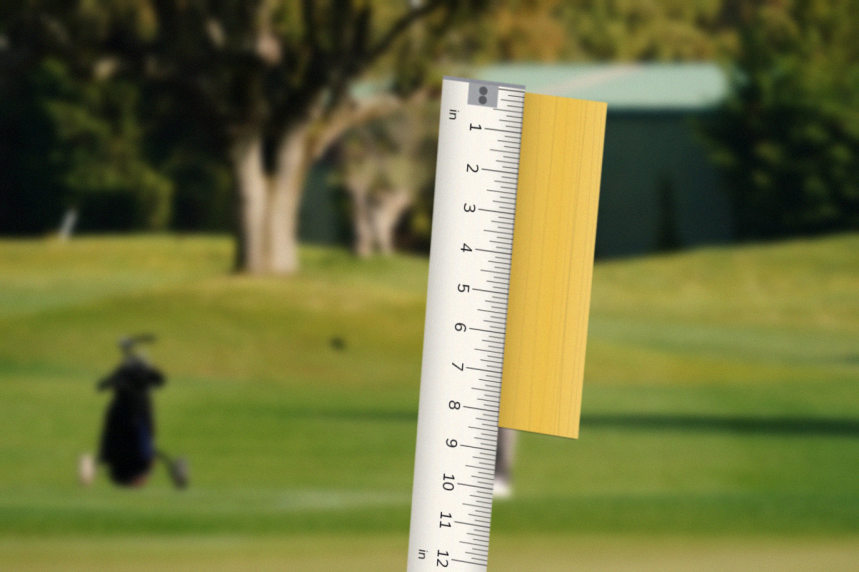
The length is 8.375 in
